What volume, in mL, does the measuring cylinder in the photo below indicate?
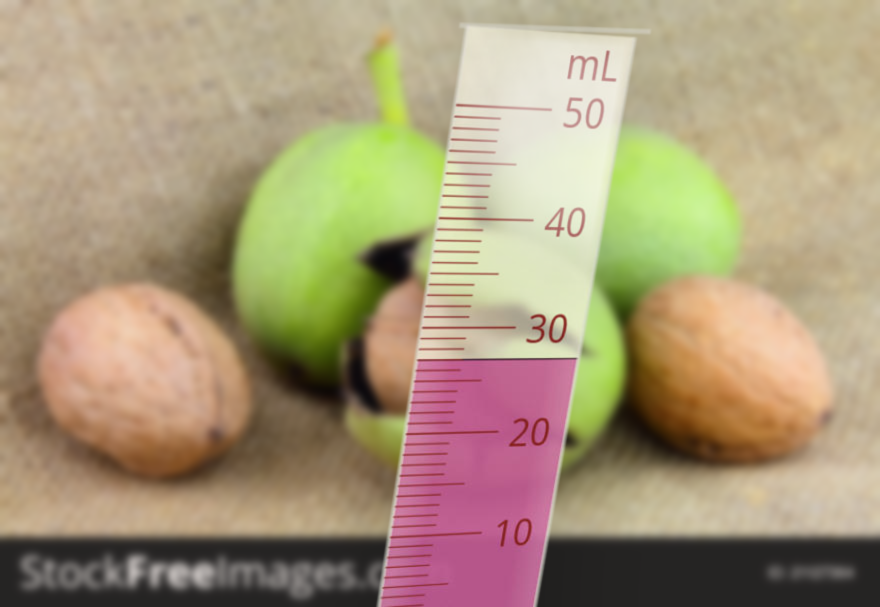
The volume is 27 mL
